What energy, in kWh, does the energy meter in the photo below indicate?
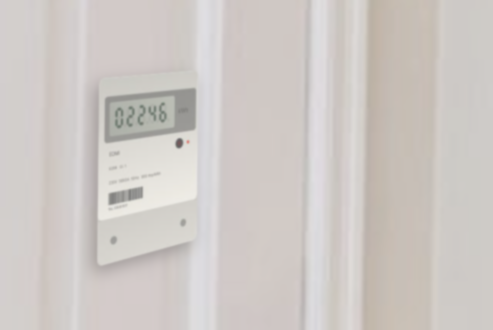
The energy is 2246 kWh
